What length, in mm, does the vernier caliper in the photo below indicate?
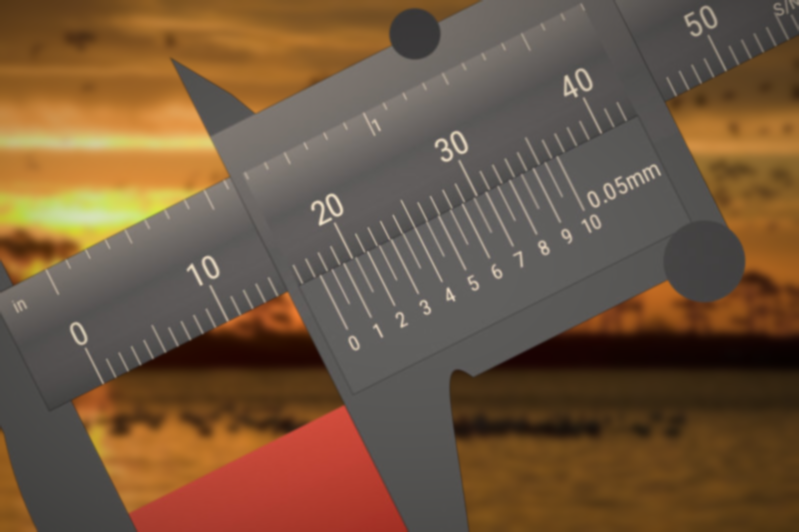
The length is 17.4 mm
